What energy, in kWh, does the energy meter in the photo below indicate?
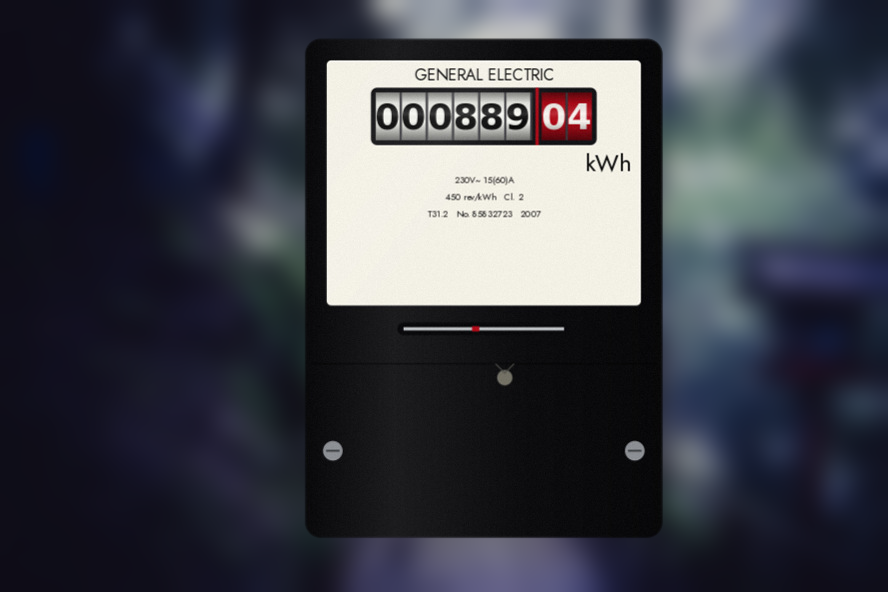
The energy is 889.04 kWh
